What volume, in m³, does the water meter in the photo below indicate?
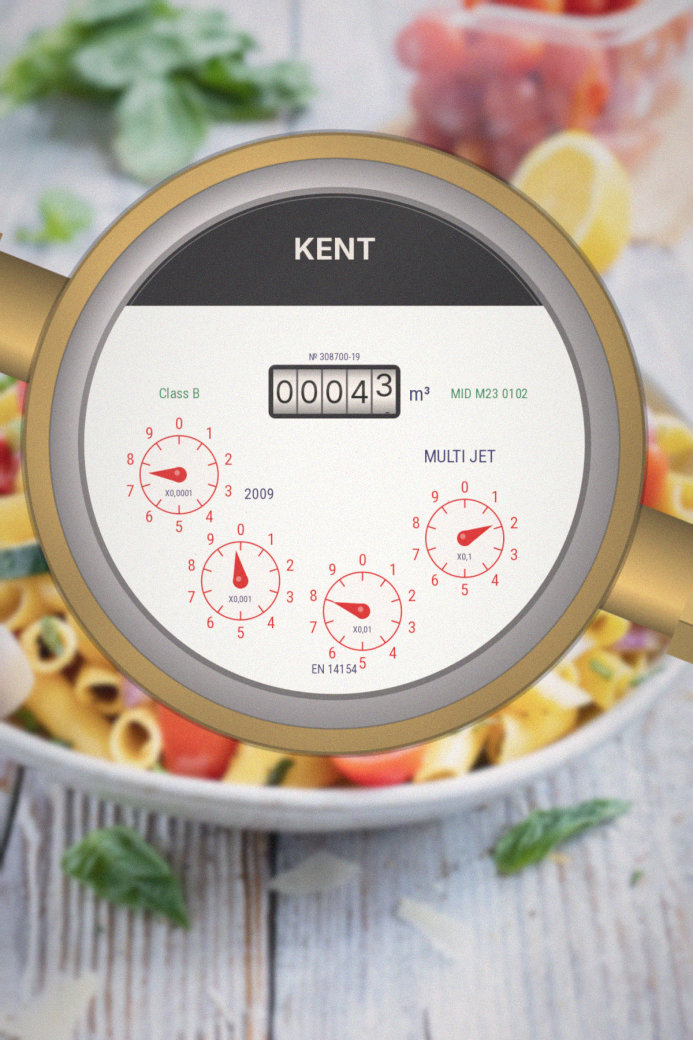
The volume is 43.1797 m³
